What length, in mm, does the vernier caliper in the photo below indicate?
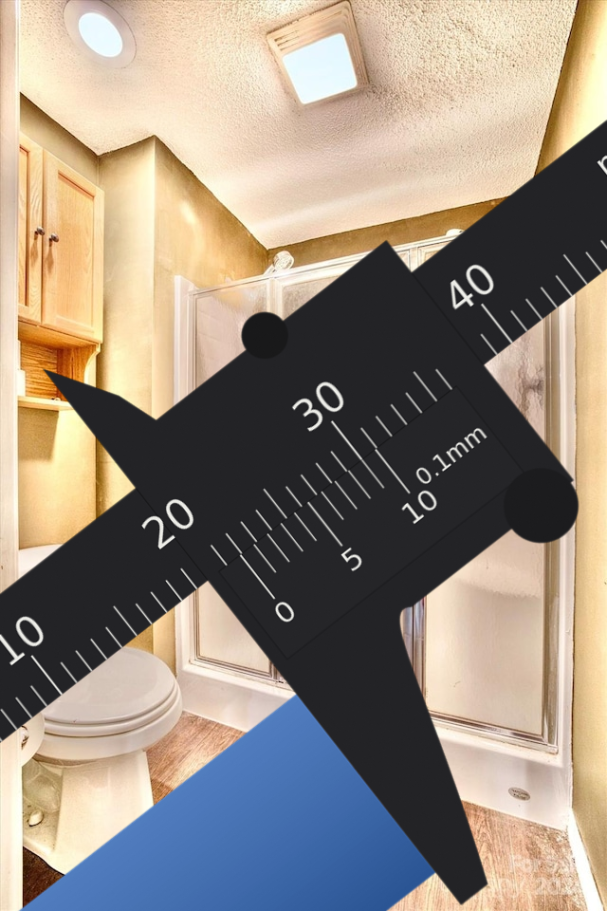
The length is 21.9 mm
